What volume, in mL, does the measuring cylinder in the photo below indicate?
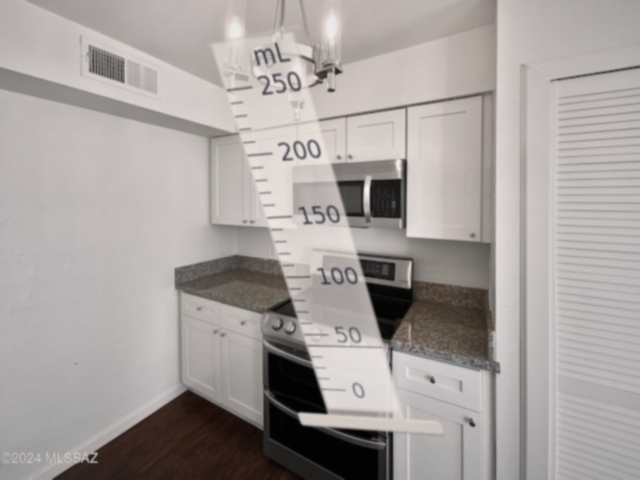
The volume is 40 mL
